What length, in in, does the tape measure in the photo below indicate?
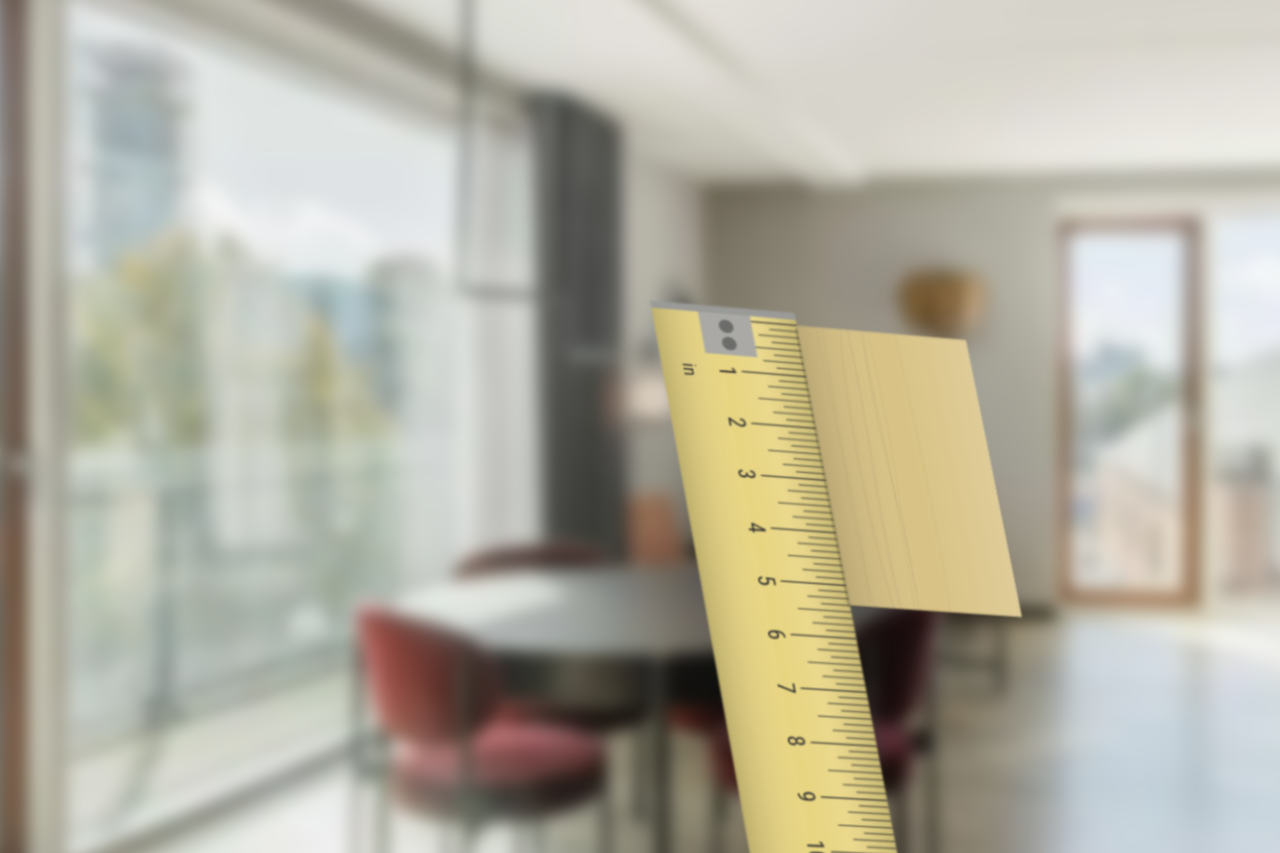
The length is 5.375 in
